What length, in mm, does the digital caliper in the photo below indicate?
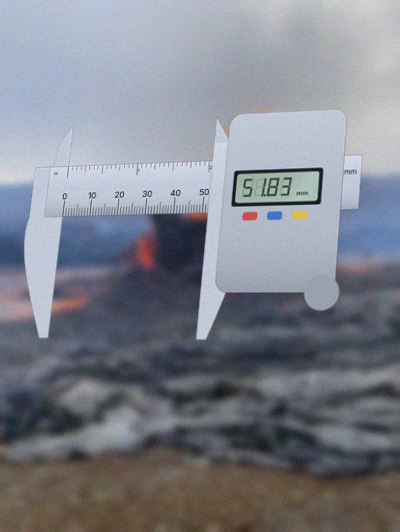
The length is 51.83 mm
